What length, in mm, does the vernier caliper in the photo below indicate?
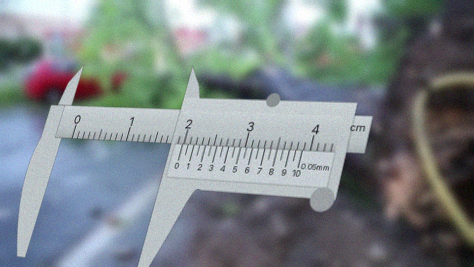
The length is 19.8 mm
